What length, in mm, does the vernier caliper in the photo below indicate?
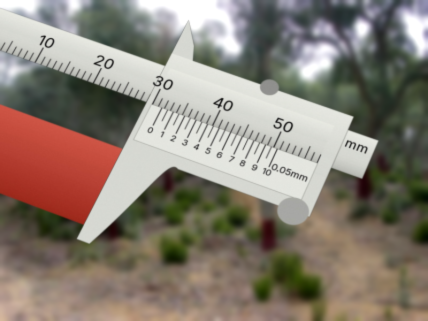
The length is 31.6 mm
